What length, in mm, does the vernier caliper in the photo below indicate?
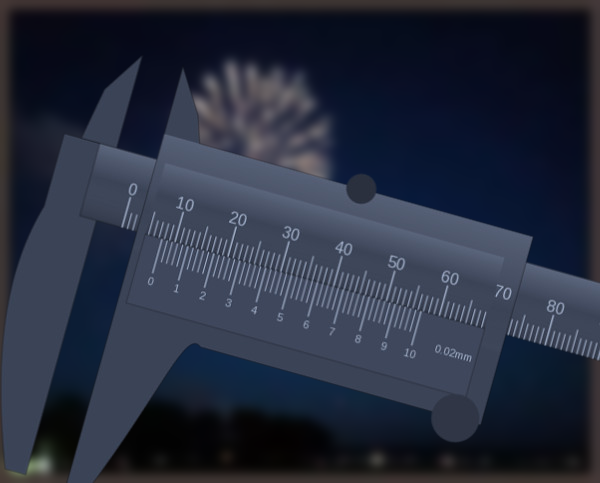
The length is 7.6 mm
